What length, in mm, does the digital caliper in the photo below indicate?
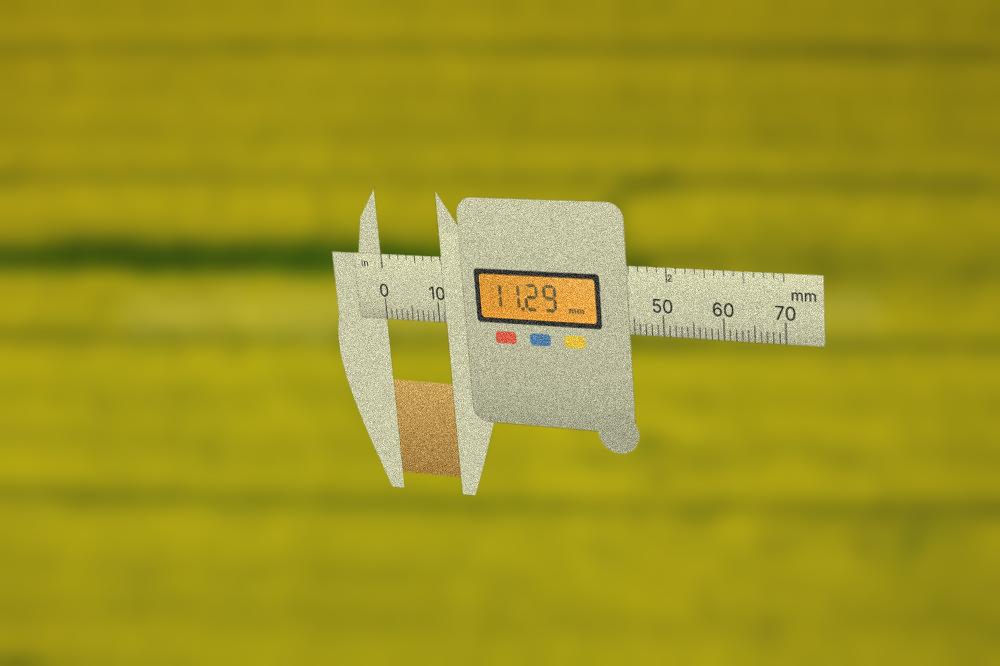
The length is 11.29 mm
